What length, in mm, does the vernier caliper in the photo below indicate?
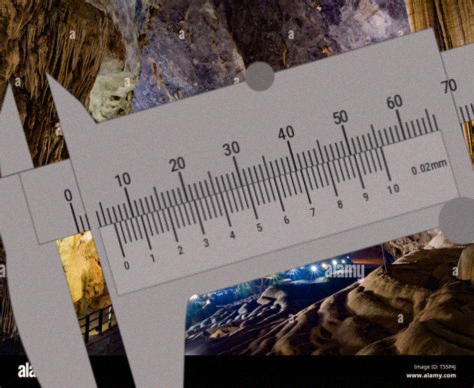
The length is 6.5 mm
